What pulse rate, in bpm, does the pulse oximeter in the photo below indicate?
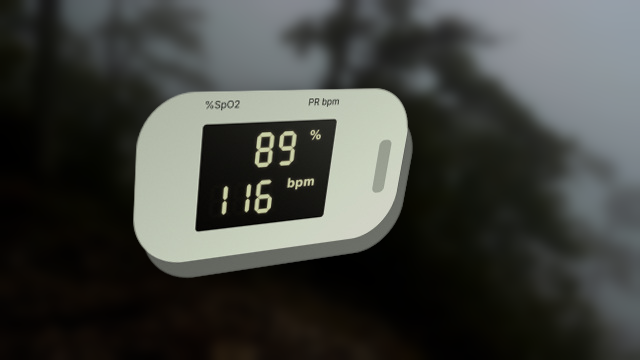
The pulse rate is 116 bpm
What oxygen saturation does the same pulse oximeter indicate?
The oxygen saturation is 89 %
